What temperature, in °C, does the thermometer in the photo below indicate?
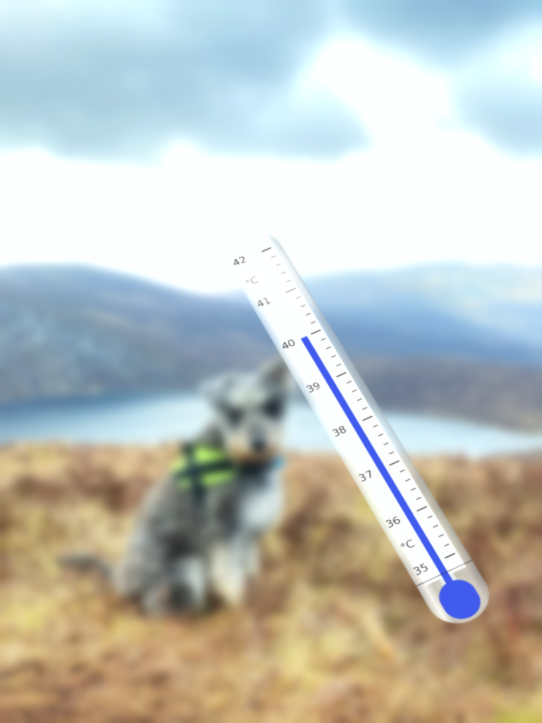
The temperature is 40 °C
